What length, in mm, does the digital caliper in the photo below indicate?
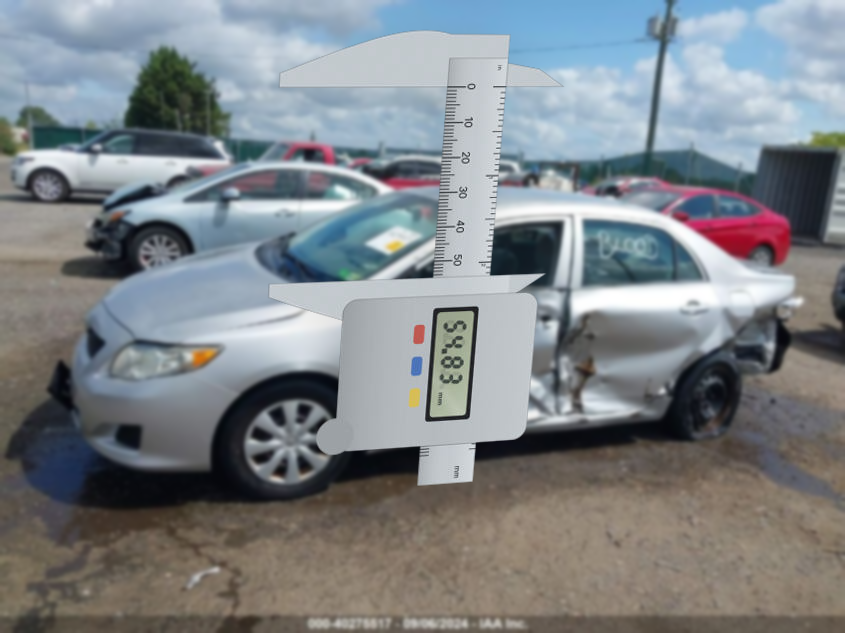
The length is 54.83 mm
